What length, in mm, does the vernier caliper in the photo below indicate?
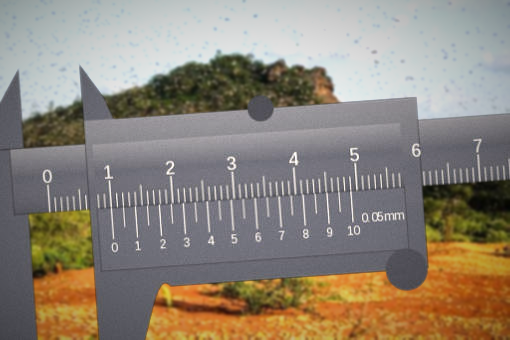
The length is 10.0 mm
